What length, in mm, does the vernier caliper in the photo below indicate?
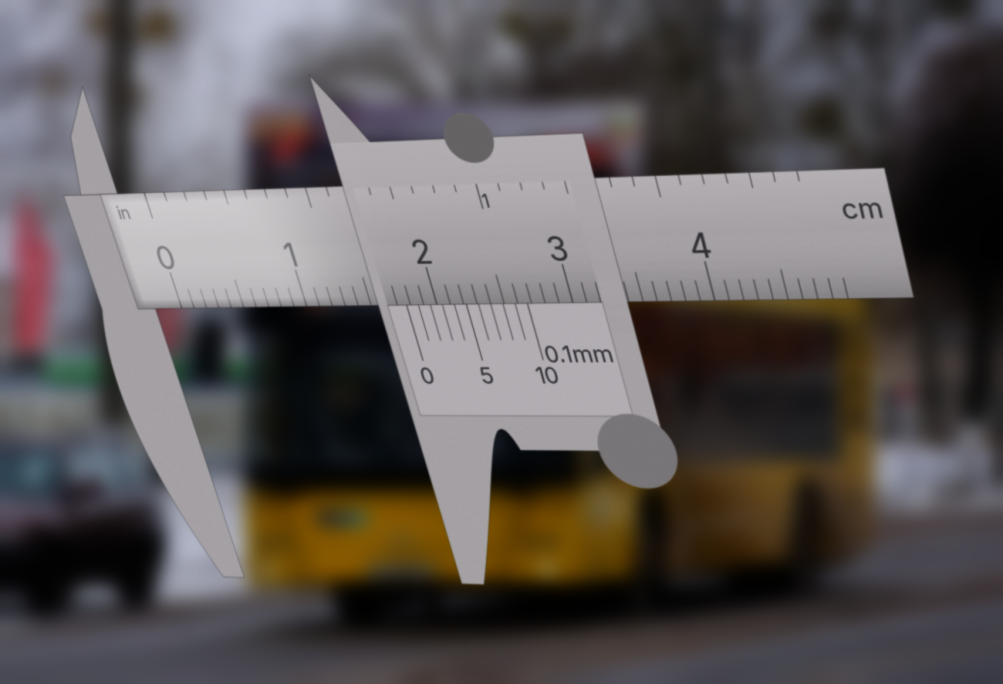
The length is 17.7 mm
